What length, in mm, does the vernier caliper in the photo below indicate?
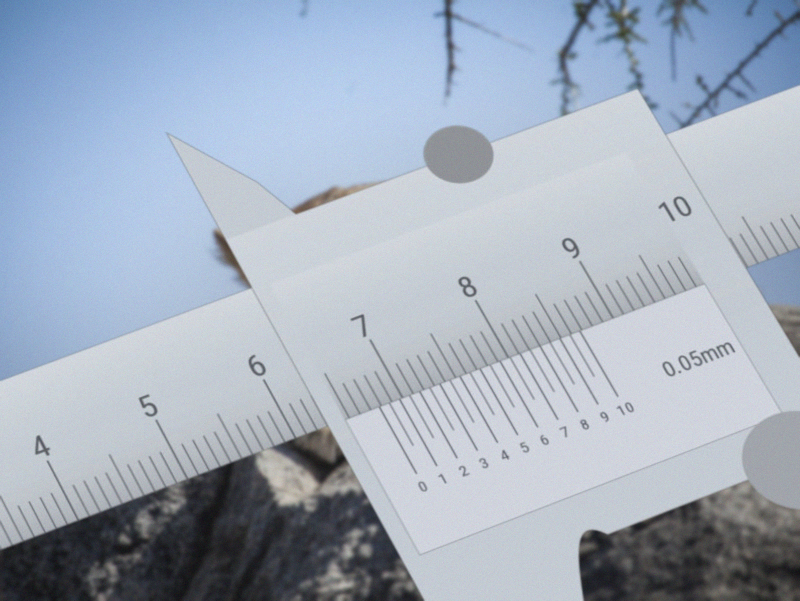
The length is 67.8 mm
